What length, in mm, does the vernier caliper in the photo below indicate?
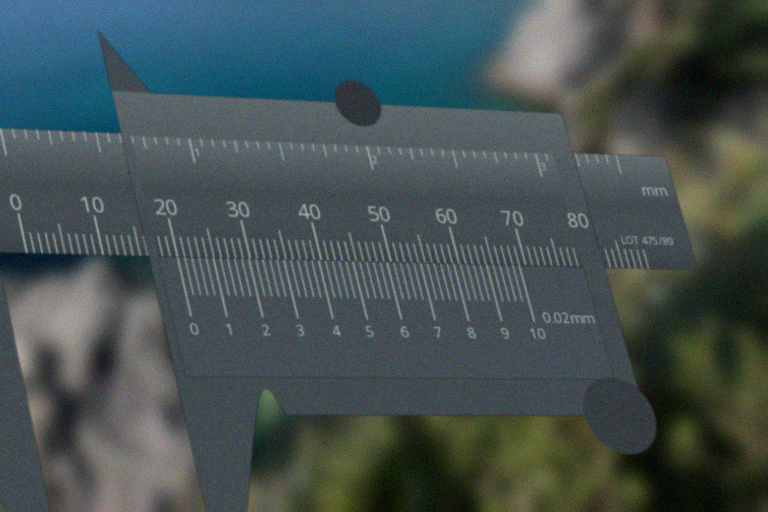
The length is 20.0 mm
